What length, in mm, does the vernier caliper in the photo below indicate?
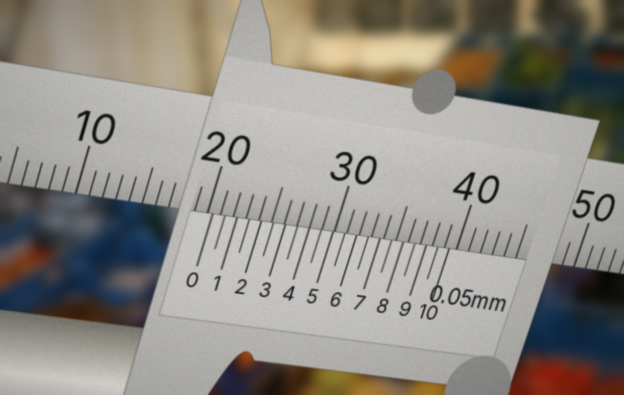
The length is 20.4 mm
